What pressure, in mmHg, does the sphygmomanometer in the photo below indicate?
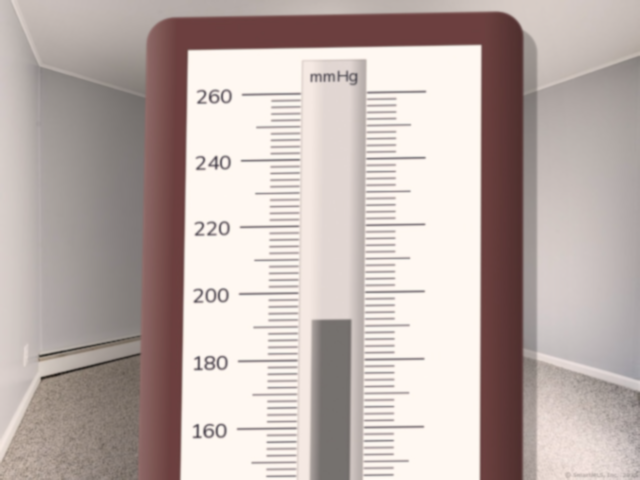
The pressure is 192 mmHg
